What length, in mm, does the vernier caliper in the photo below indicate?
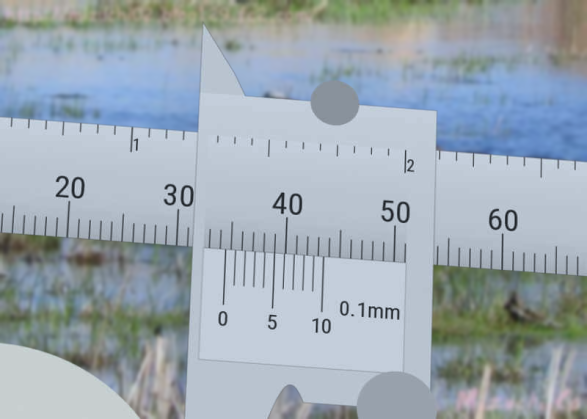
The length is 34.5 mm
